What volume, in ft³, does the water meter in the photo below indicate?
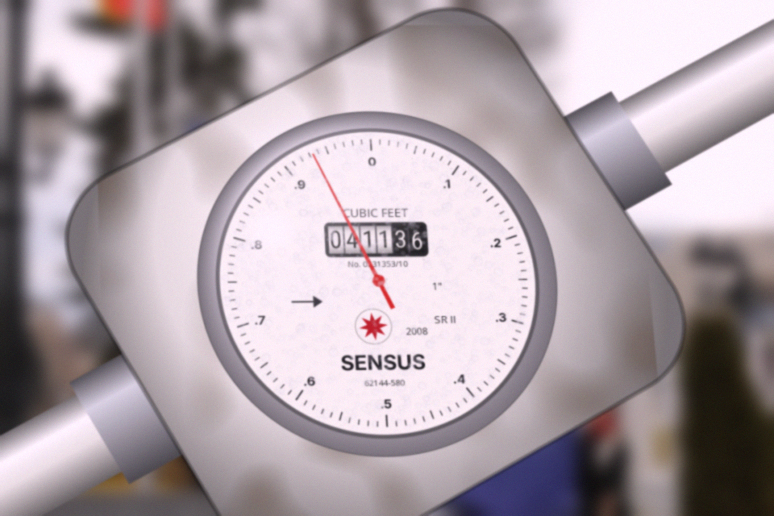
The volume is 41135.93 ft³
